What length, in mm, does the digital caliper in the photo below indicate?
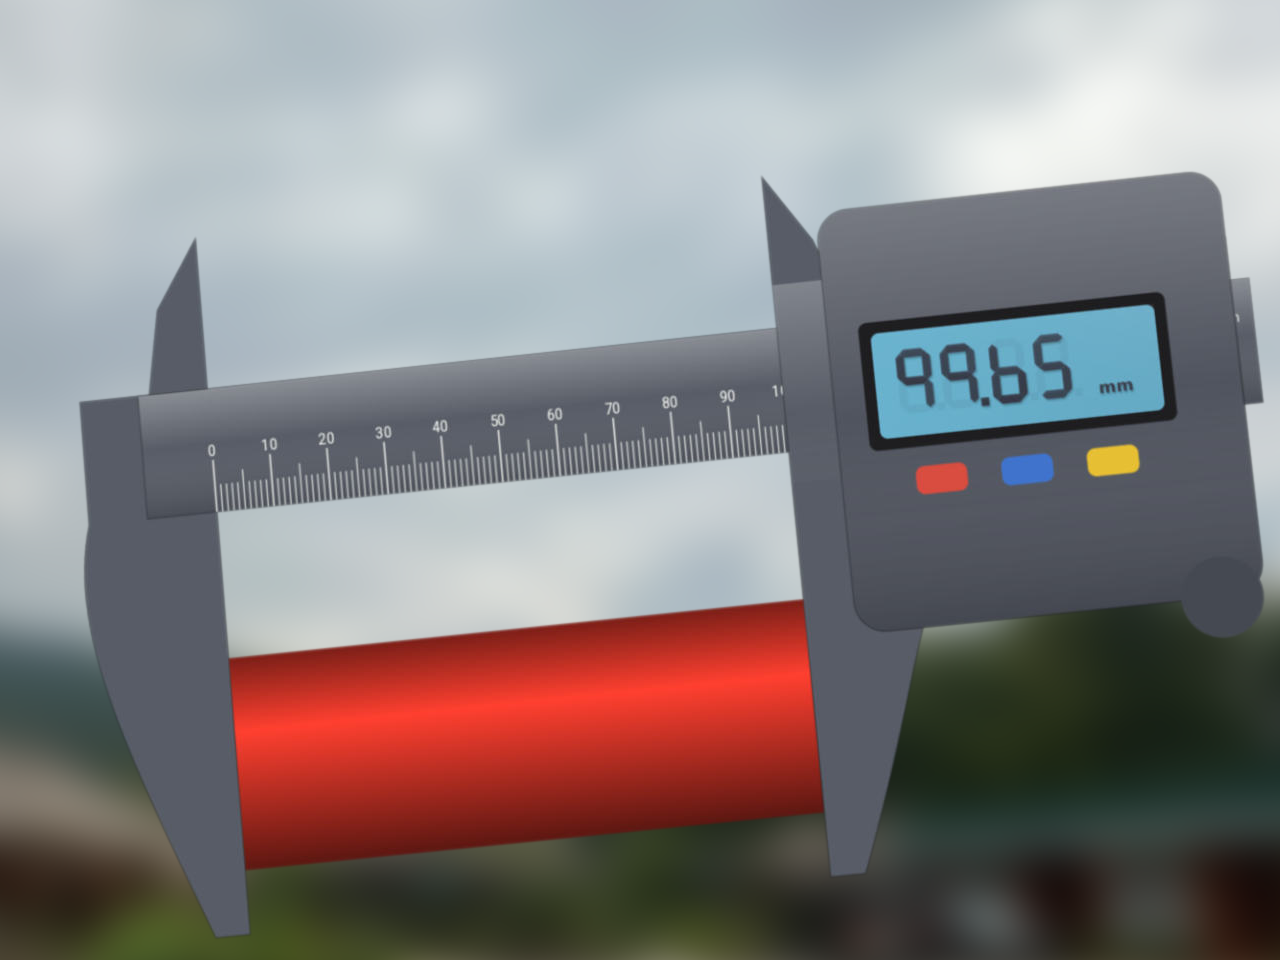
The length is 99.65 mm
